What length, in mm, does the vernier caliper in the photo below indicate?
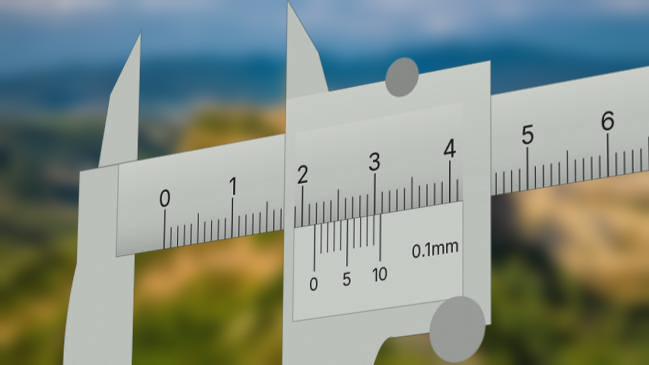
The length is 21.8 mm
